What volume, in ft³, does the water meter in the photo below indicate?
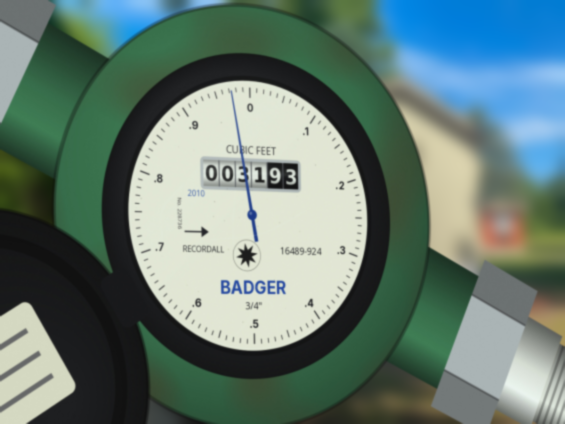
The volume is 3192.97 ft³
